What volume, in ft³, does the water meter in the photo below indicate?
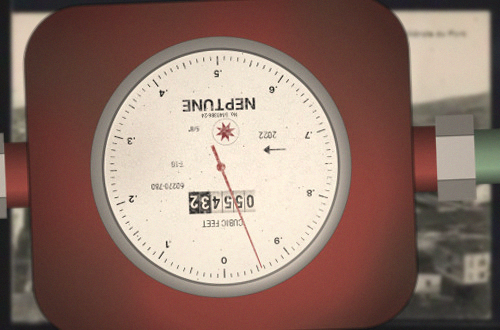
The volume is 55431.94 ft³
